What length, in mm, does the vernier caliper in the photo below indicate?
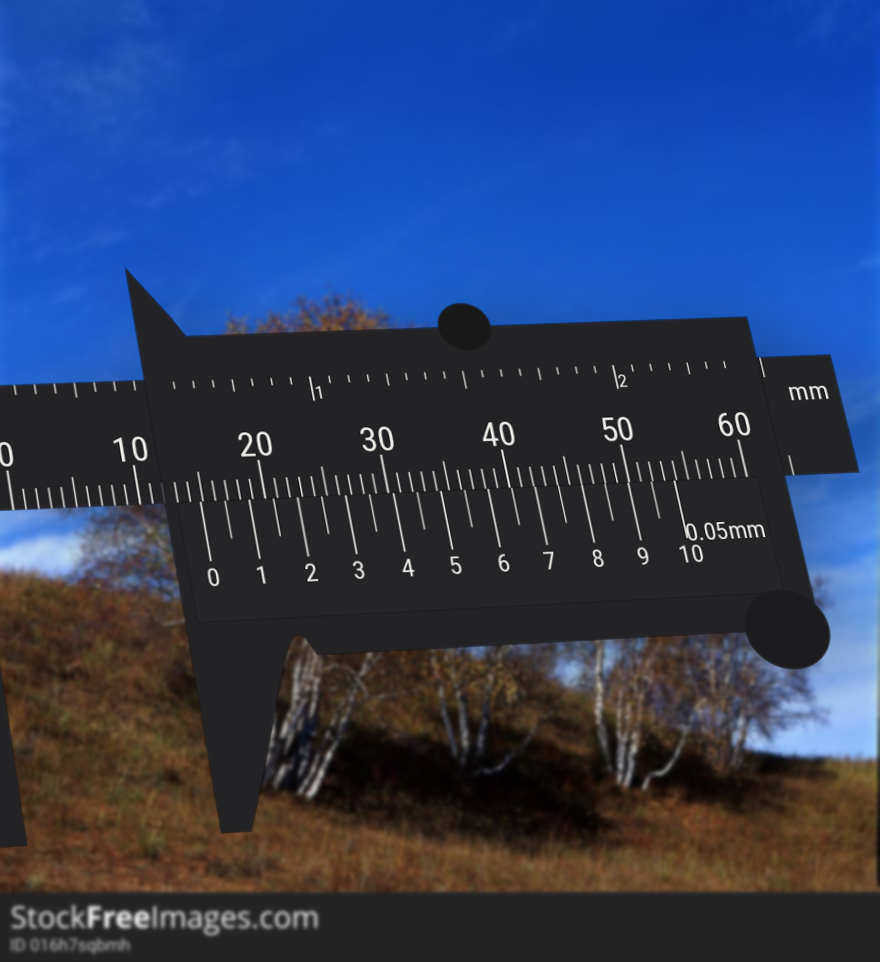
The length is 14.8 mm
